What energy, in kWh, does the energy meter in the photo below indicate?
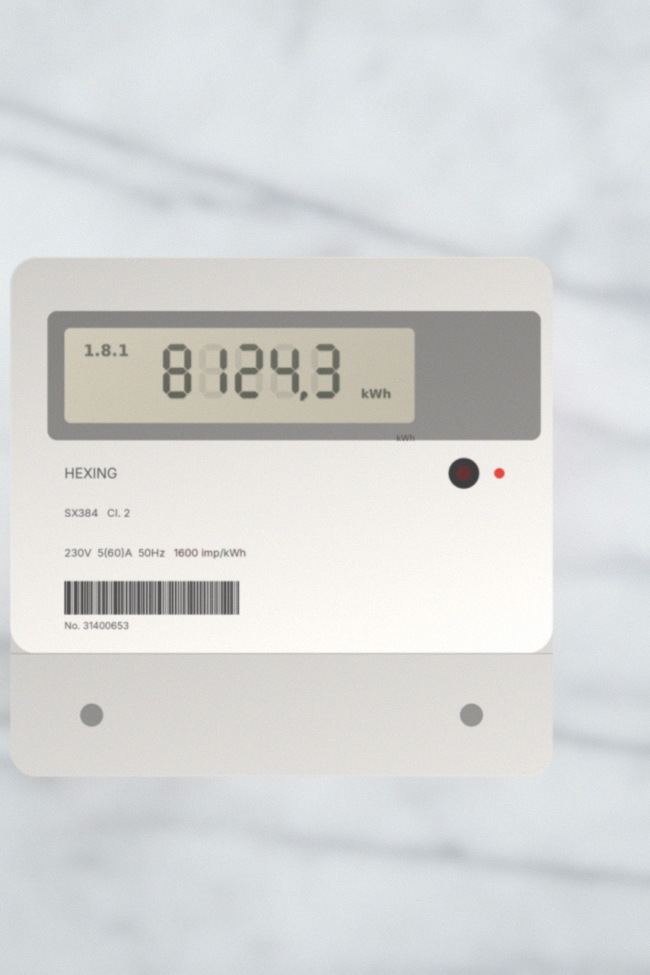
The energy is 8124.3 kWh
